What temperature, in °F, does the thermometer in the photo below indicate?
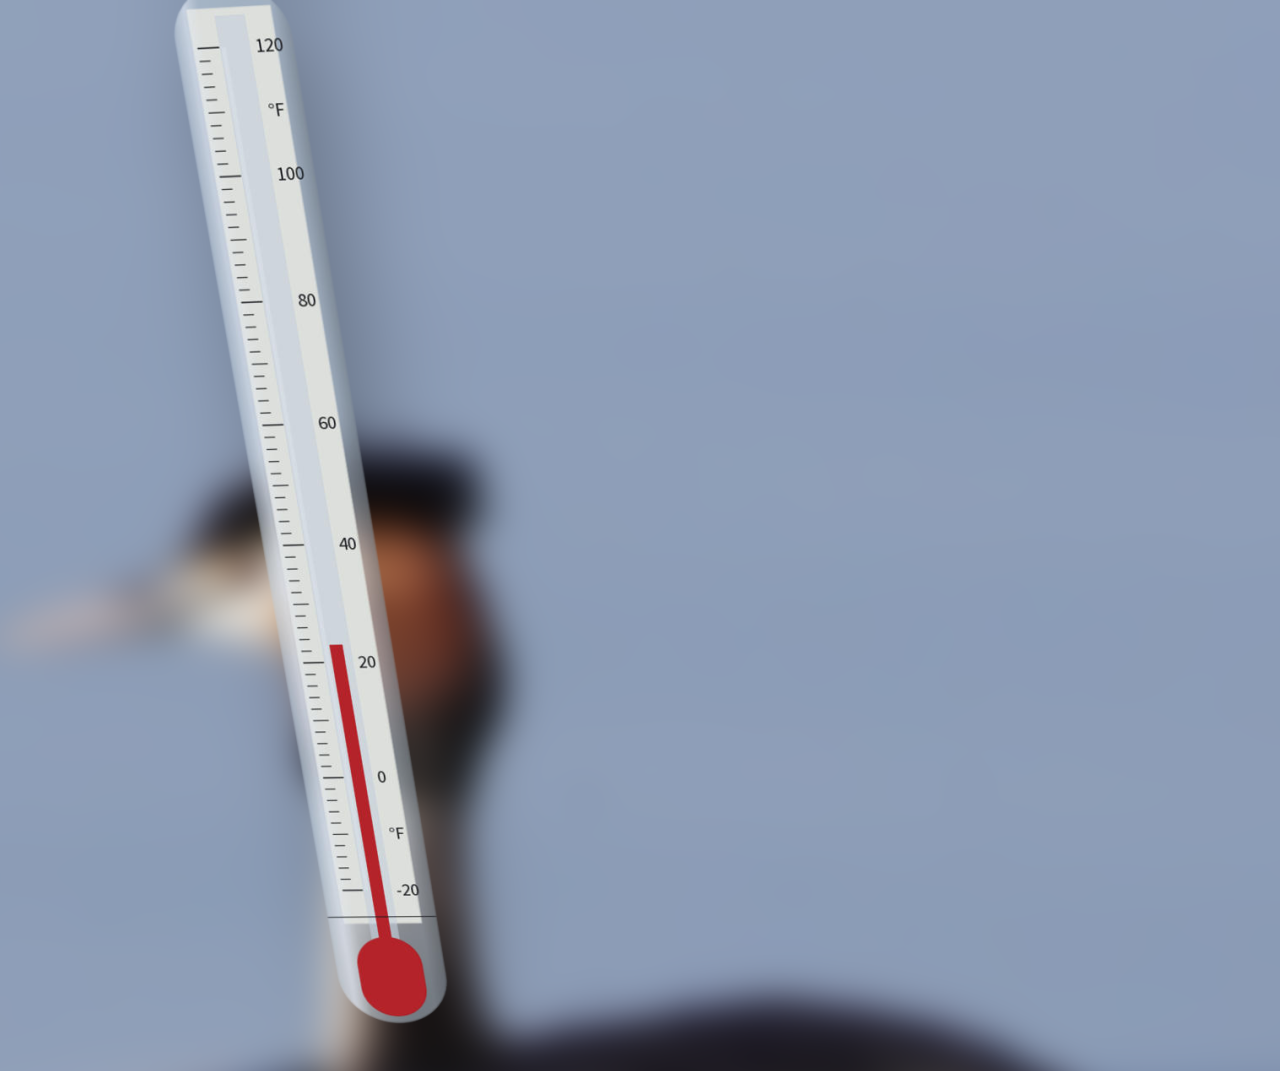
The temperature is 23 °F
